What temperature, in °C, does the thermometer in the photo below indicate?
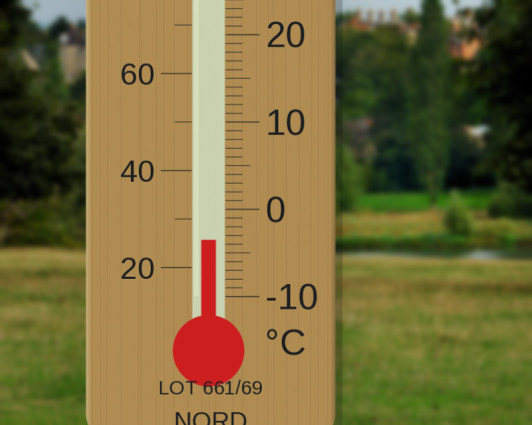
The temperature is -3.5 °C
